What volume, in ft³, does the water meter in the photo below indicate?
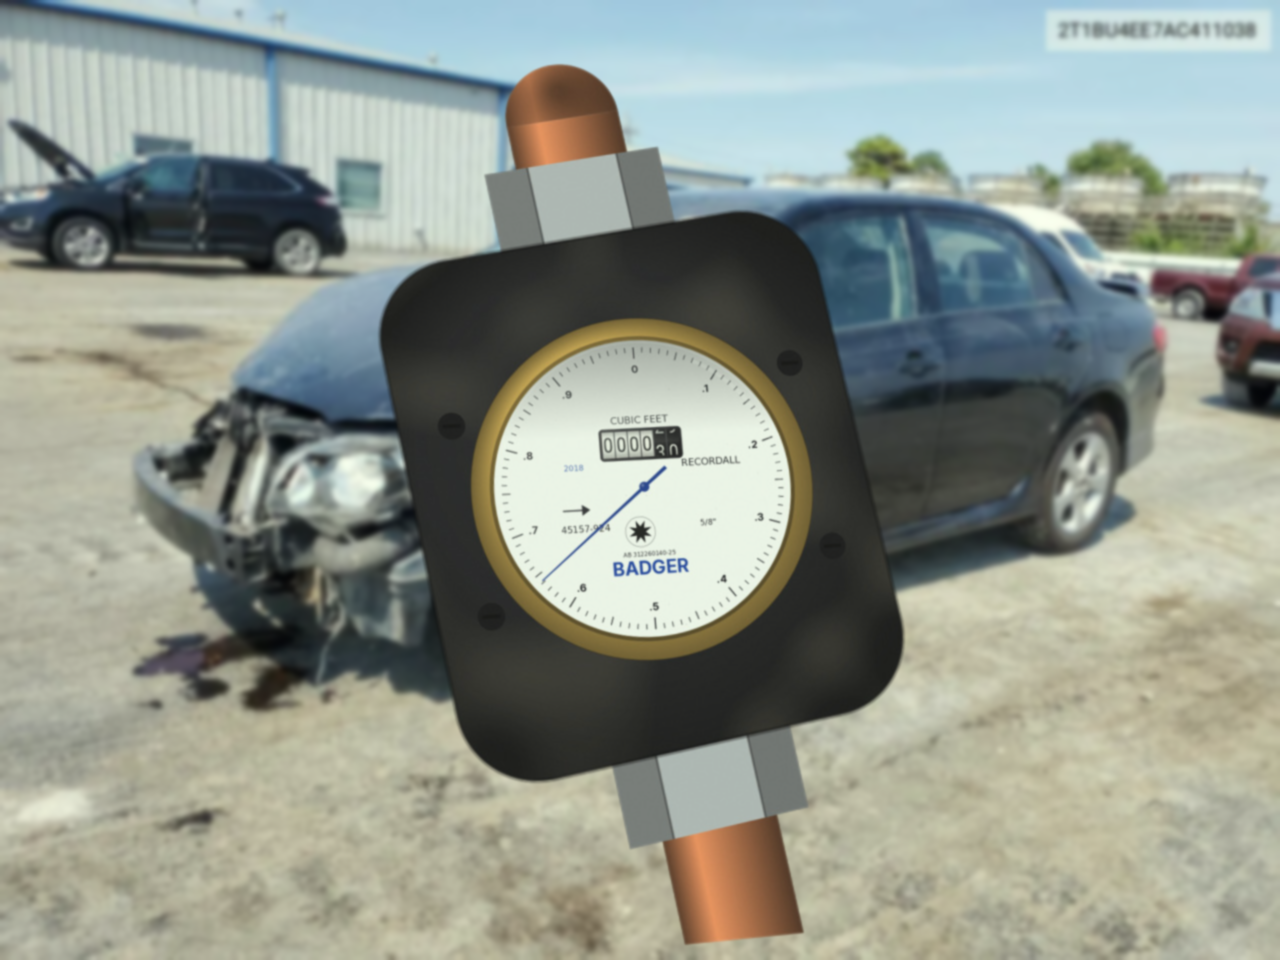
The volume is 29.64 ft³
